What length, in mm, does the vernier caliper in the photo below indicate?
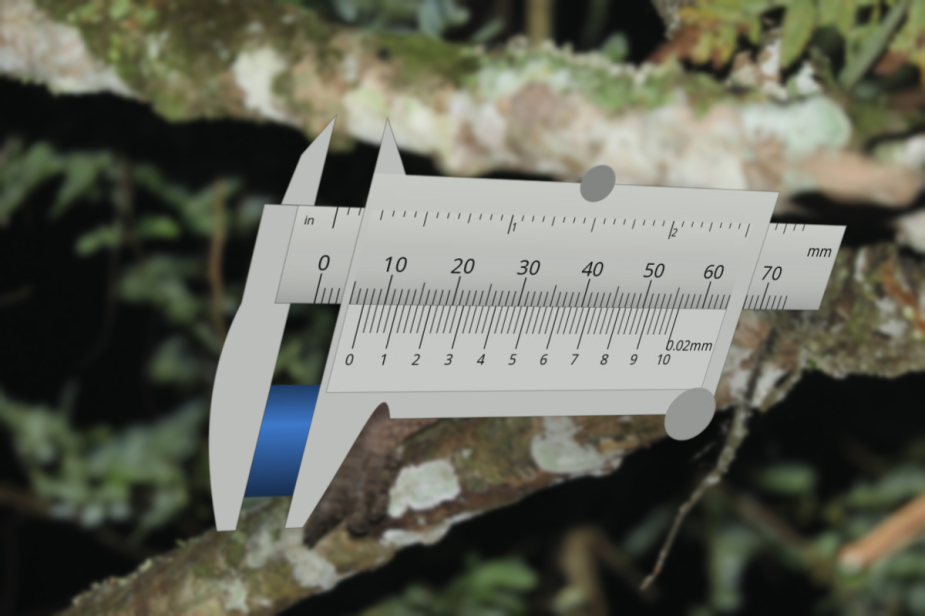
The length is 7.0 mm
